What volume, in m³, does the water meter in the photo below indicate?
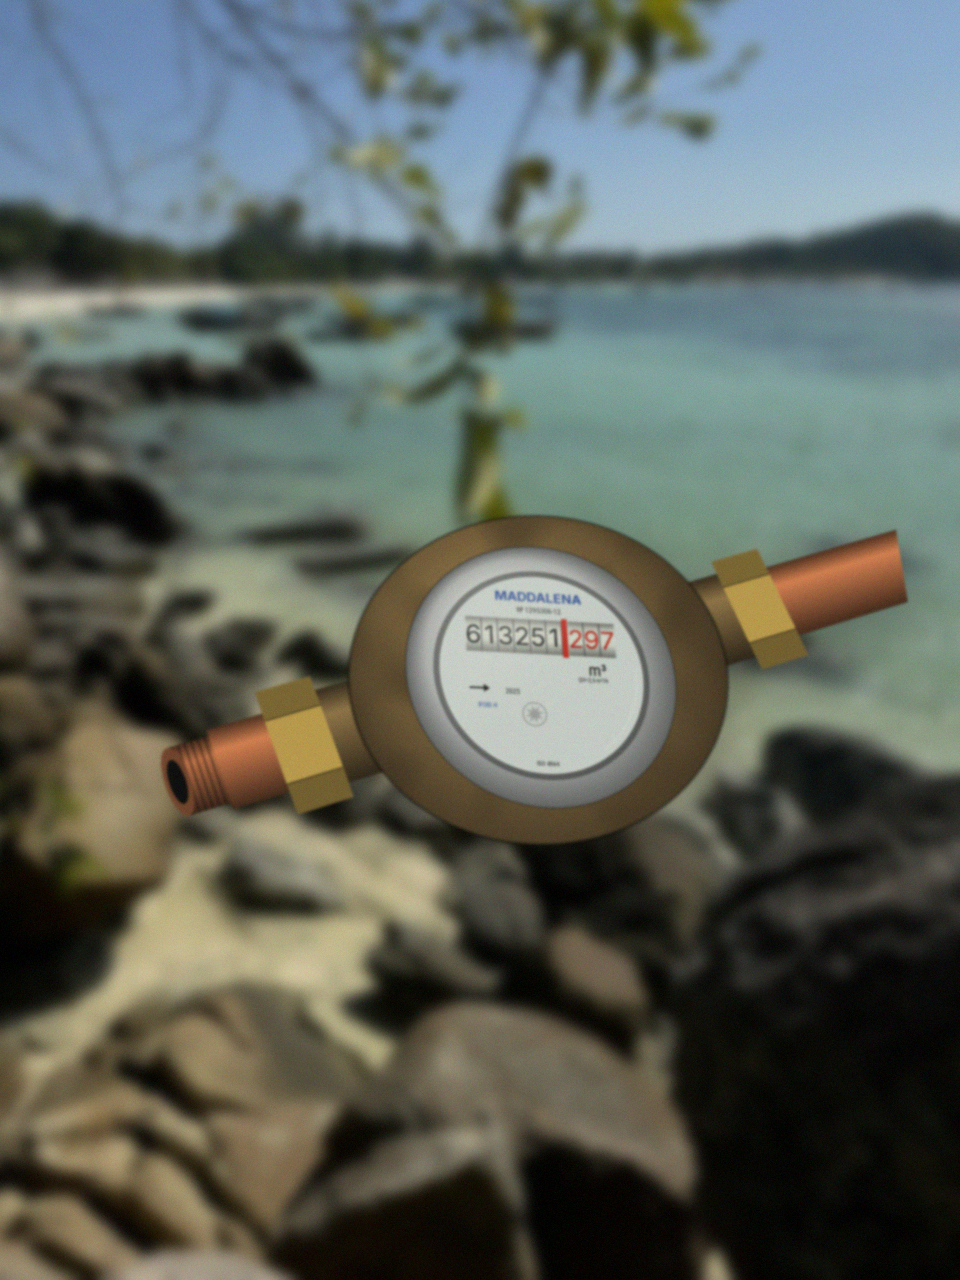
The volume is 613251.297 m³
